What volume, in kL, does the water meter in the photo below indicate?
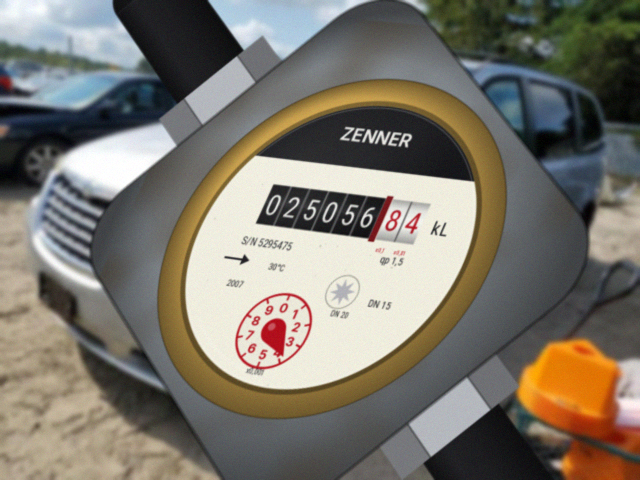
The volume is 25056.843 kL
